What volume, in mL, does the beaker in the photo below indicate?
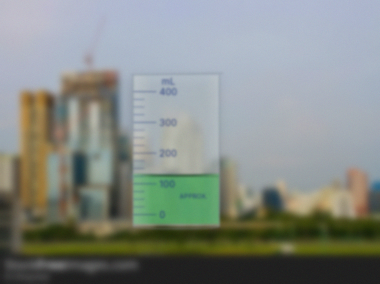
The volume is 125 mL
